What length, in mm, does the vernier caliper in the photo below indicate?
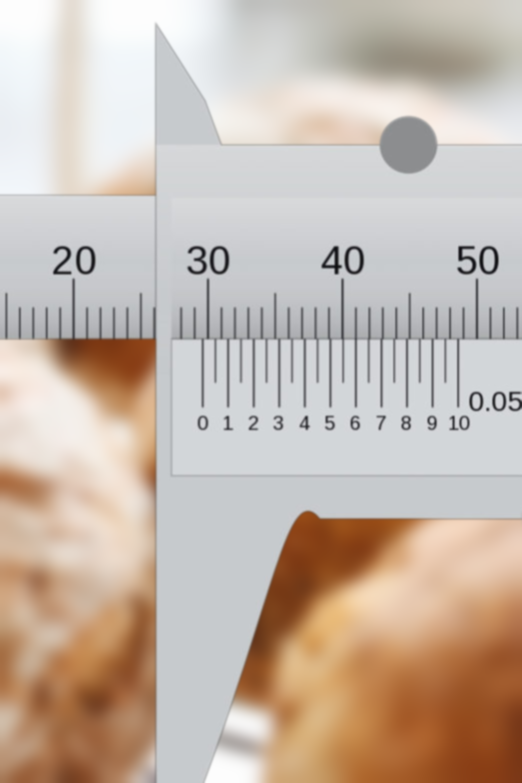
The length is 29.6 mm
